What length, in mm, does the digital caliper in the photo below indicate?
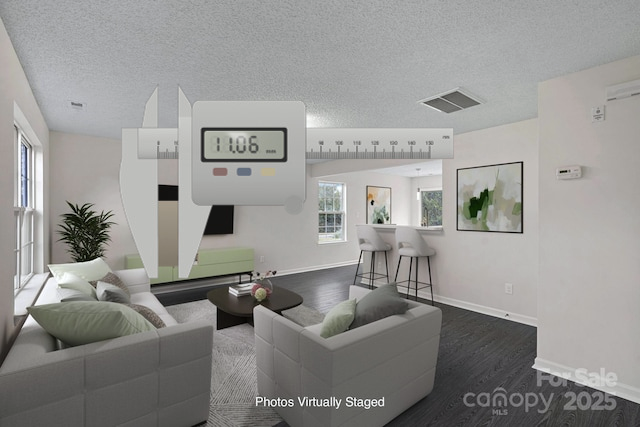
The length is 11.06 mm
